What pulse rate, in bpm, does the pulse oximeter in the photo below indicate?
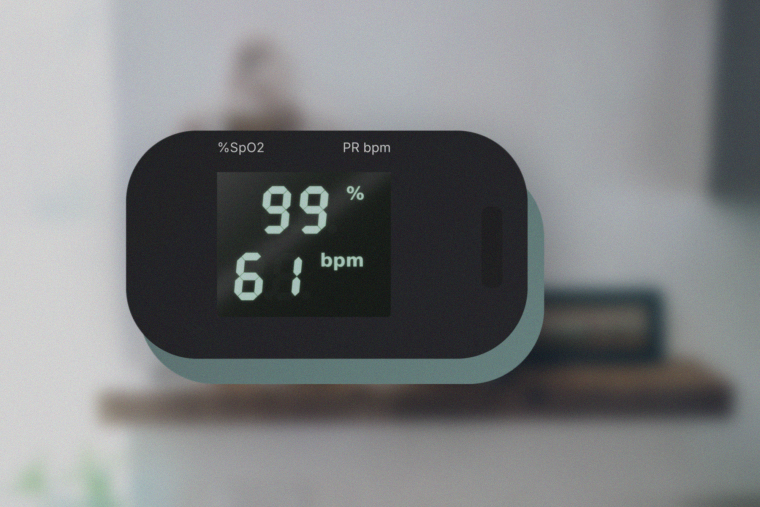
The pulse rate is 61 bpm
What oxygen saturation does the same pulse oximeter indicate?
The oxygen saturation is 99 %
